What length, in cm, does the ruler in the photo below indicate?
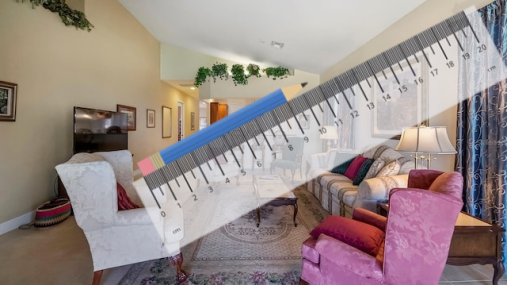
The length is 10.5 cm
